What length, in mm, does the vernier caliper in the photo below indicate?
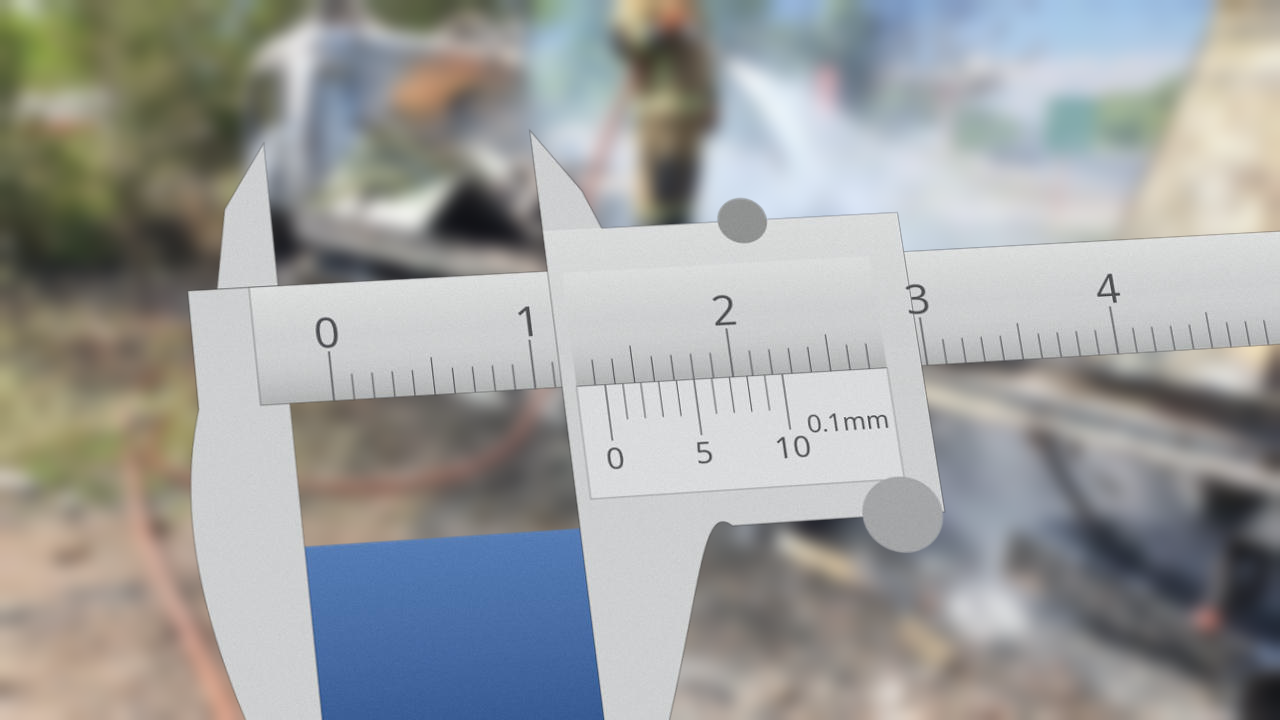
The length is 13.5 mm
